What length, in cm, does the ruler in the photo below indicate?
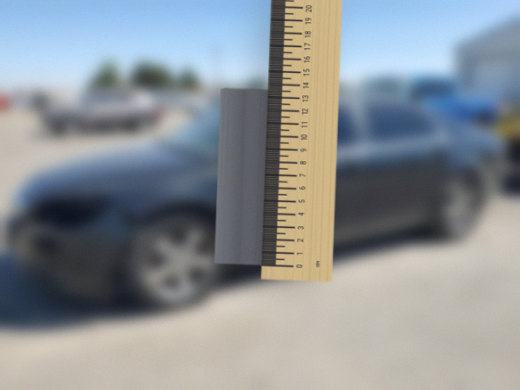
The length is 13.5 cm
